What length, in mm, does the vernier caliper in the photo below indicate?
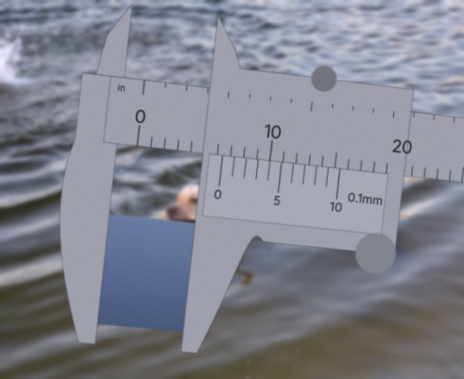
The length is 6.4 mm
